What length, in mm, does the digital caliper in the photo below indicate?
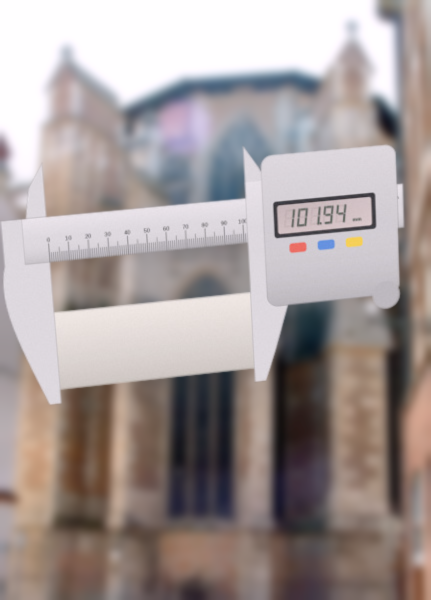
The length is 101.94 mm
